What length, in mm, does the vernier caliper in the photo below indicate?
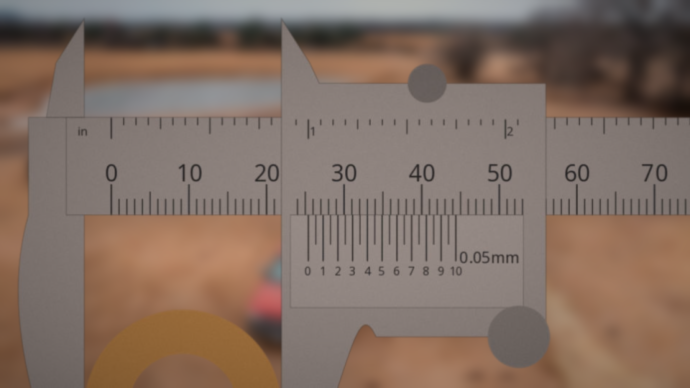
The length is 25.4 mm
